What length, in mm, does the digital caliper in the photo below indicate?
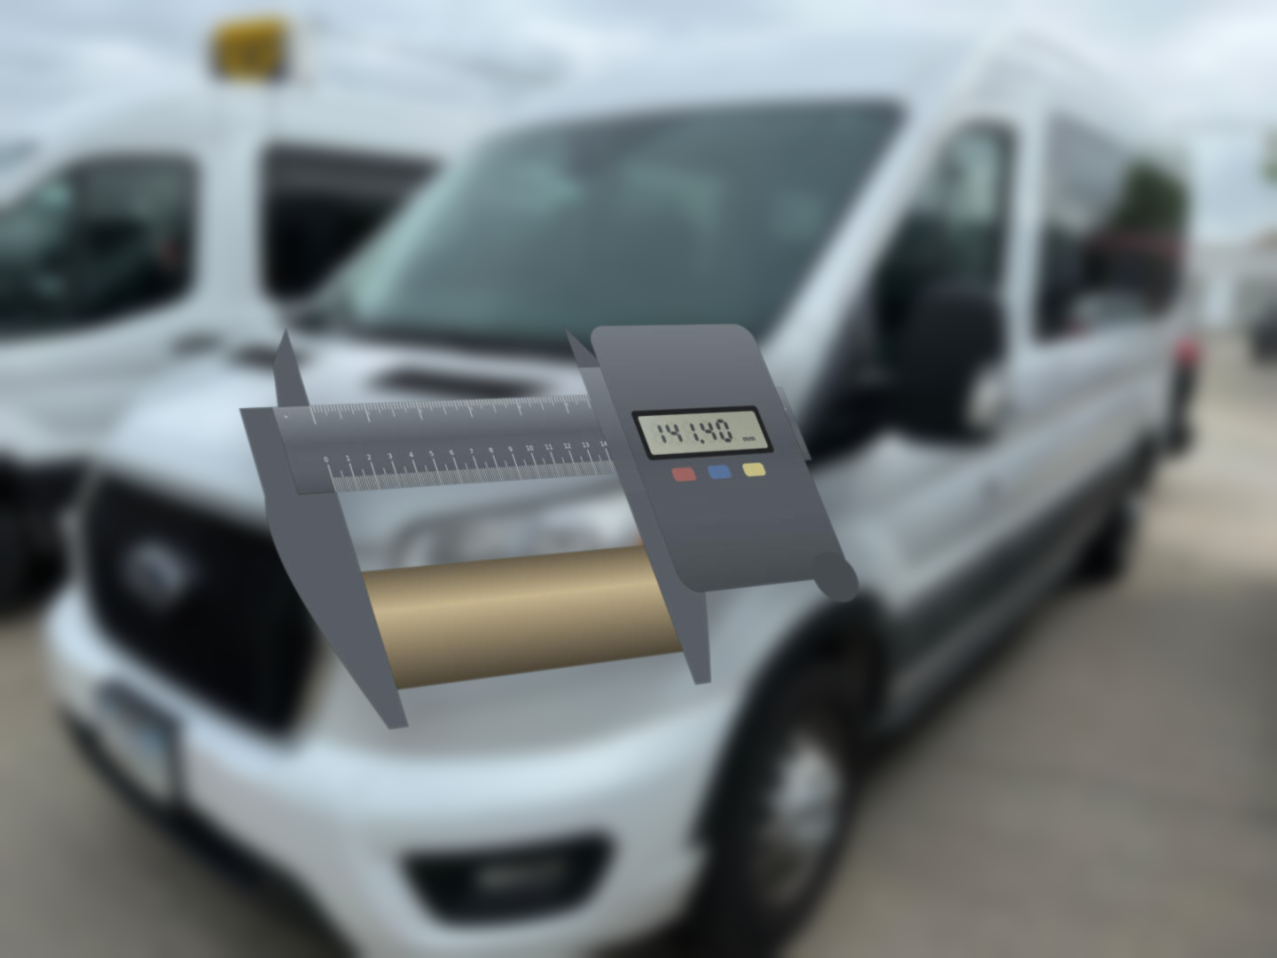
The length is 141.40 mm
